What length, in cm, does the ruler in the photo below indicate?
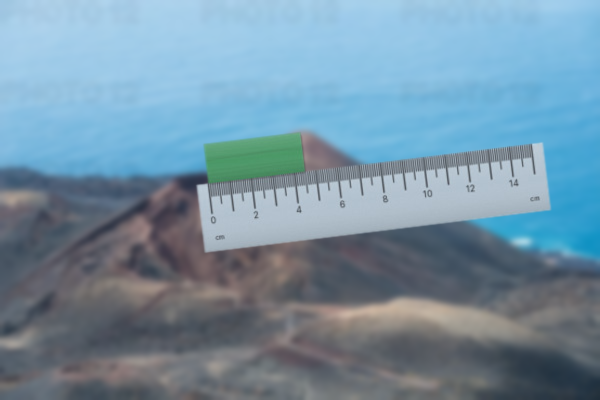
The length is 4.5 cm
